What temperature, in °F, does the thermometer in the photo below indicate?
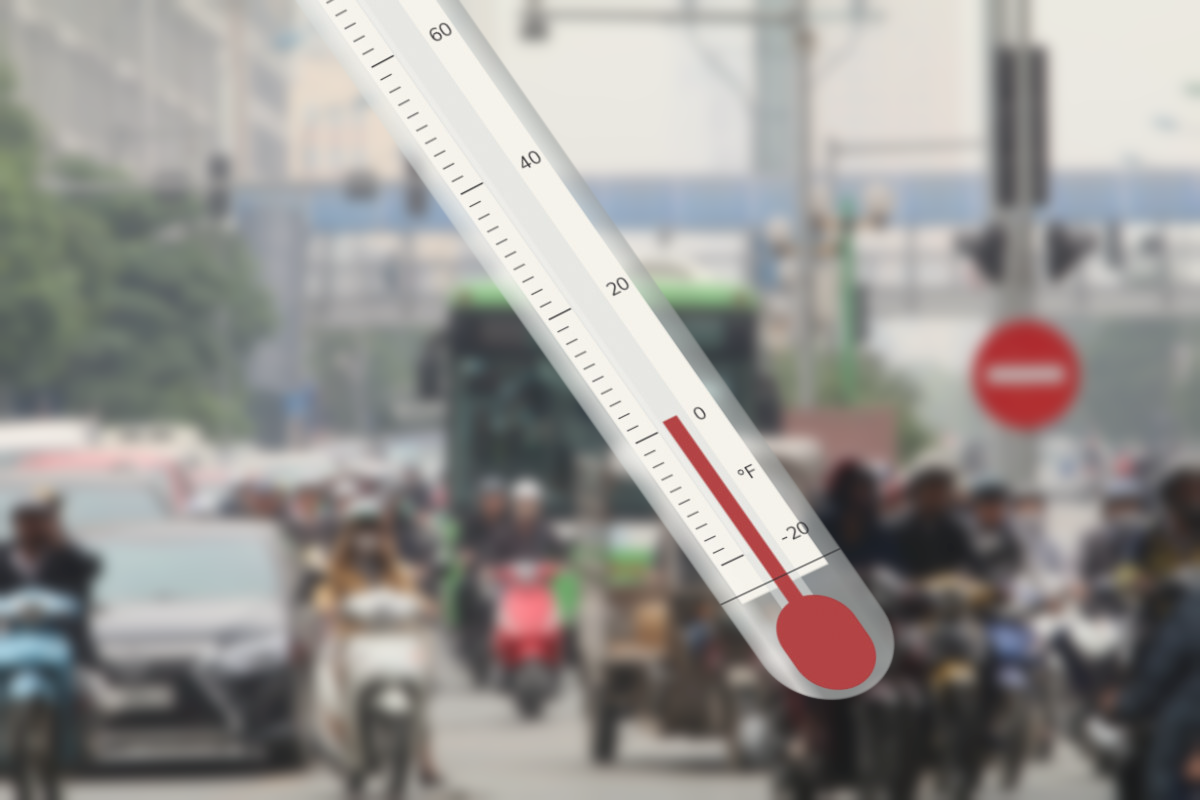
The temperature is 1 °F
